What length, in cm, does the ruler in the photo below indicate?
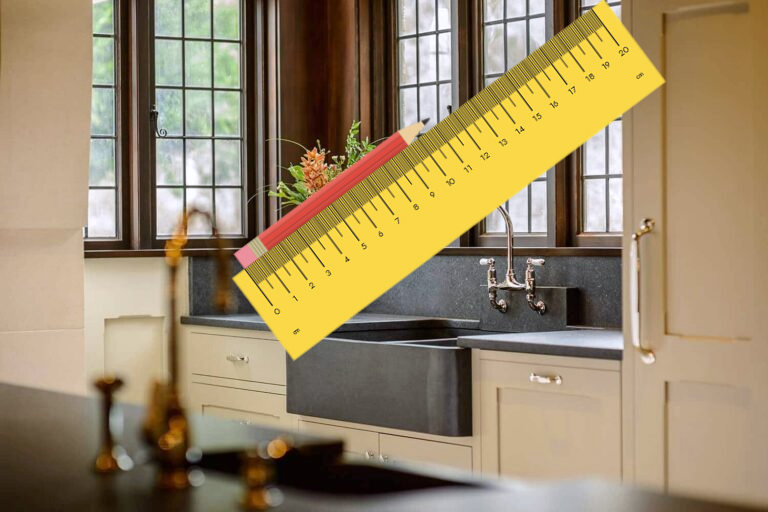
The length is 11 cm
